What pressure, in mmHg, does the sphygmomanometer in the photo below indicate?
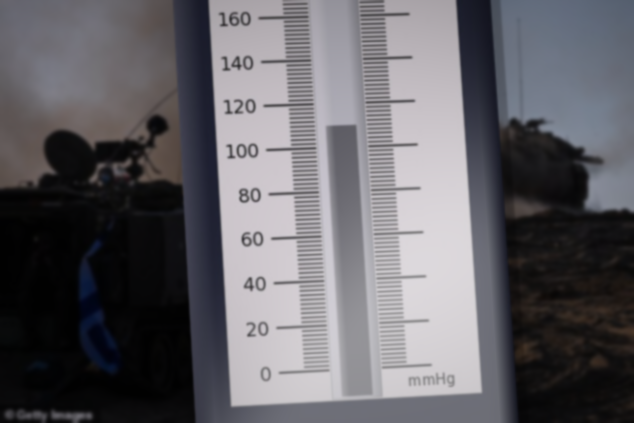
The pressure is 110 mmHg
